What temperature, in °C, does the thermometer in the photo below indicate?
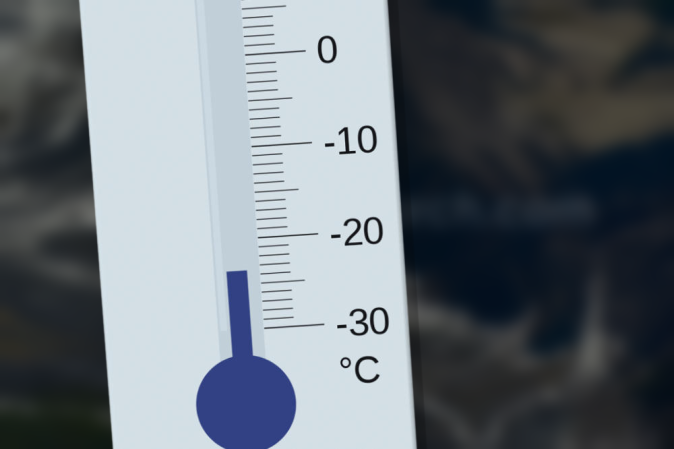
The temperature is -23.5 °C
